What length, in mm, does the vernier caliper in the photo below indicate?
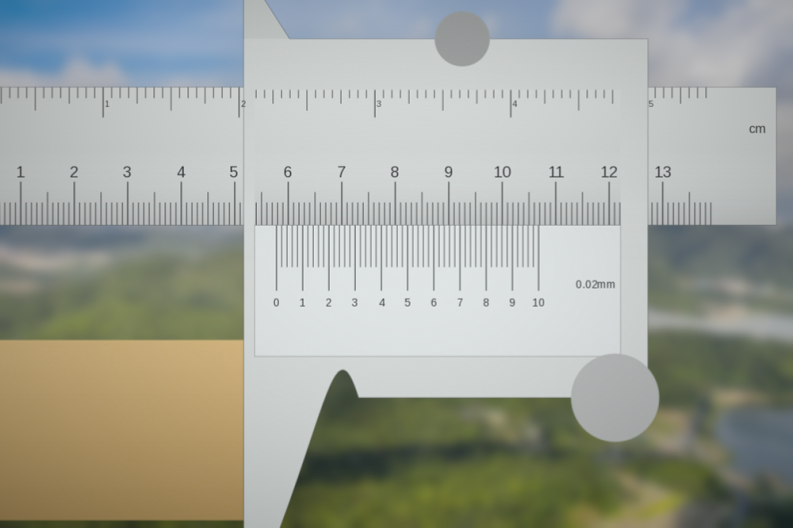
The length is 57.8 mm
